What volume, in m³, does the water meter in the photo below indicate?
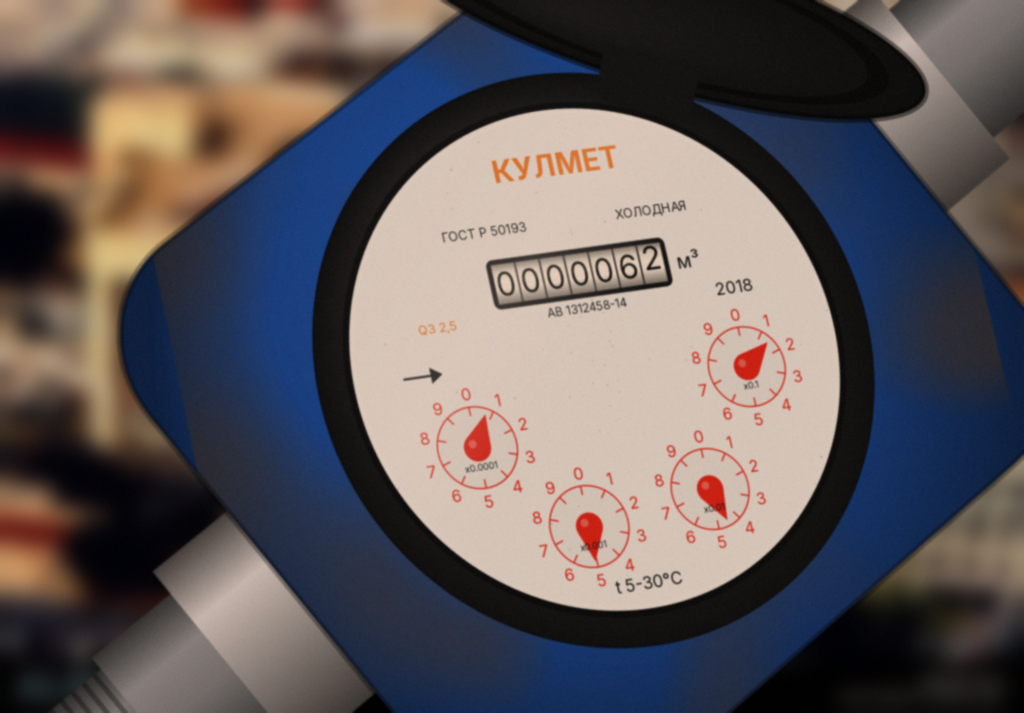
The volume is 62.1450 m³
